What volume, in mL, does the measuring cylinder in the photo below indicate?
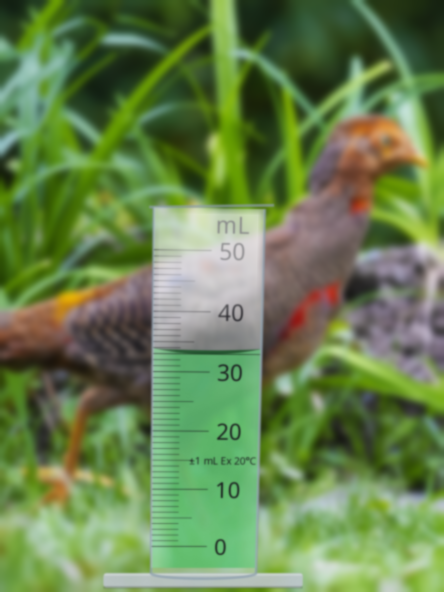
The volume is 33 mL
